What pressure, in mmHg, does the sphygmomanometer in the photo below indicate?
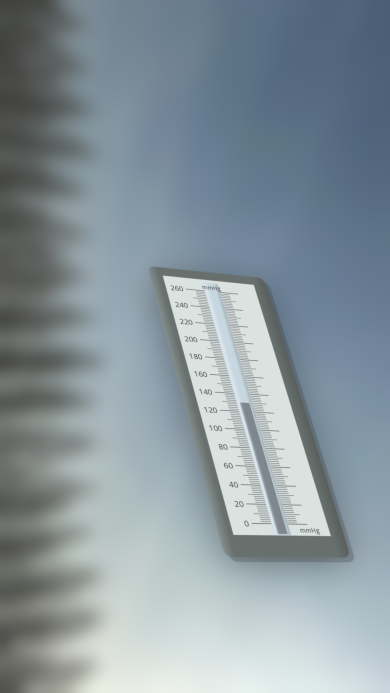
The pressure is 130 mmHg
